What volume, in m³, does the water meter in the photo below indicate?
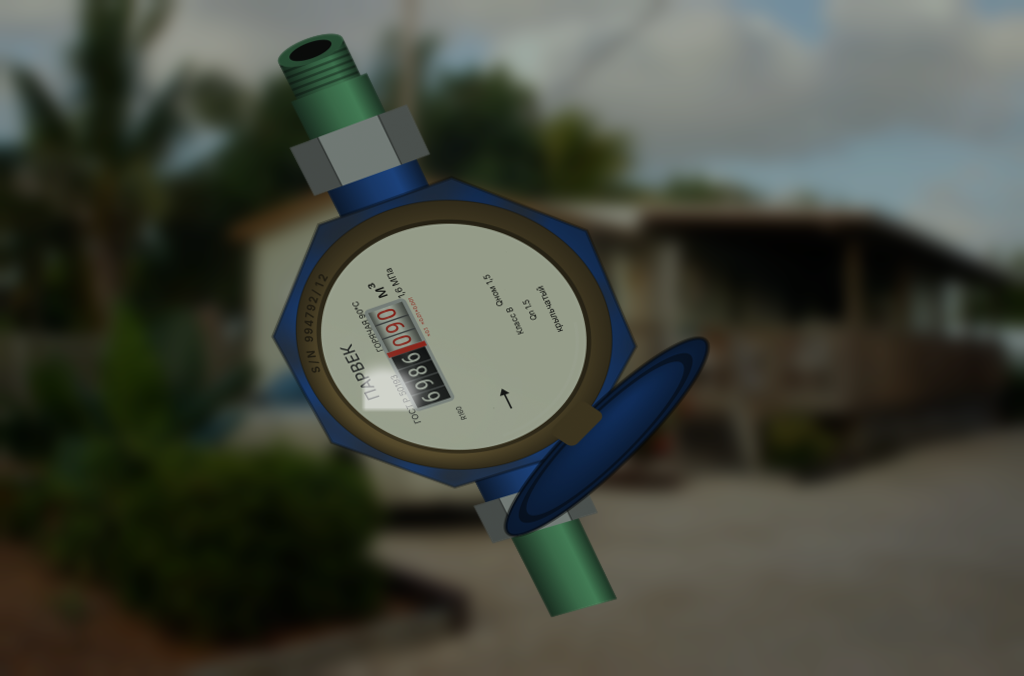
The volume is 6986.090 m³
